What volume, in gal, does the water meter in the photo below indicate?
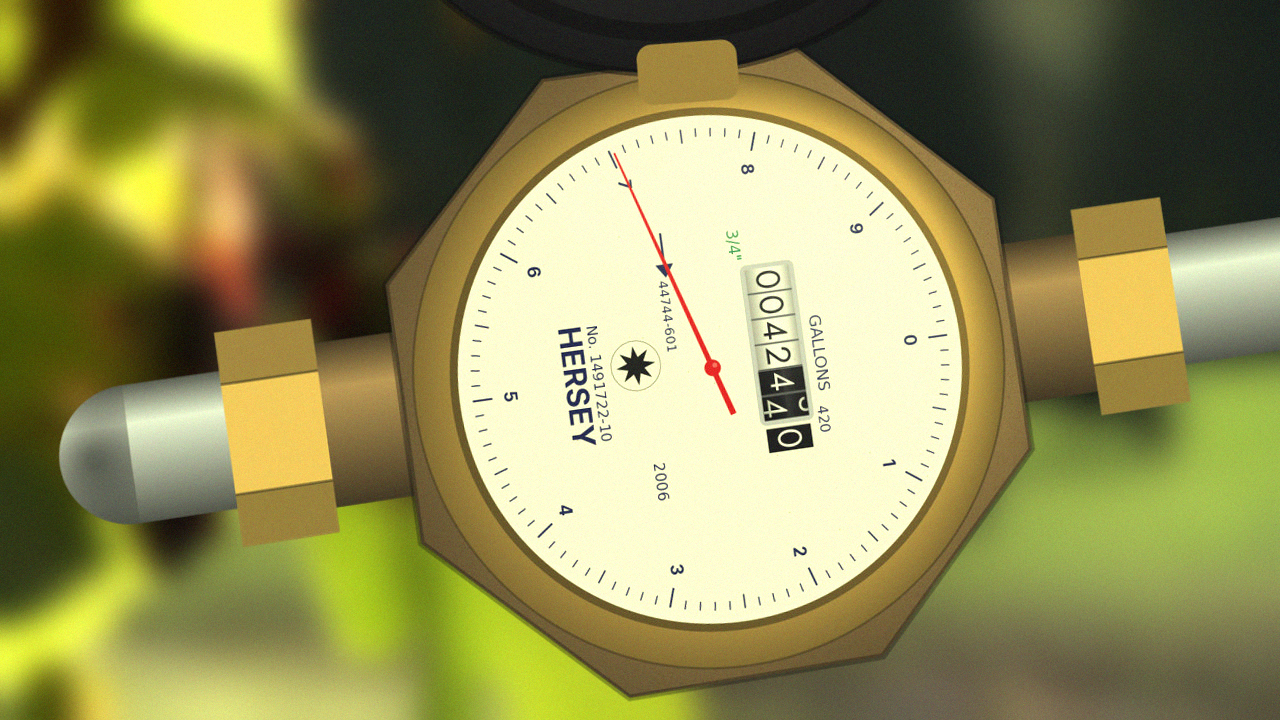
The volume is 42437.0 gal
